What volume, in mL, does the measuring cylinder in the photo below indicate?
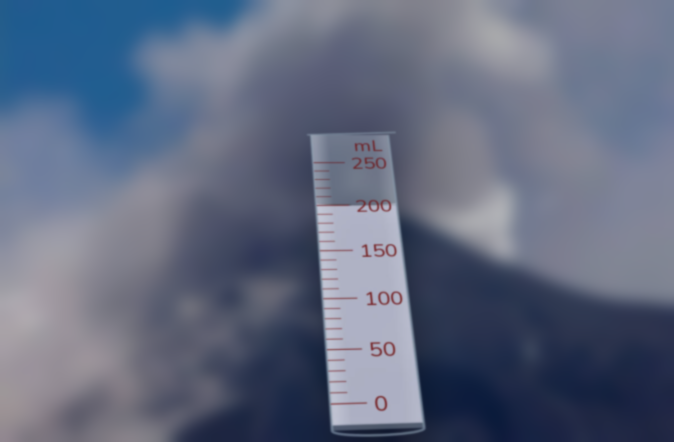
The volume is 200 mL
